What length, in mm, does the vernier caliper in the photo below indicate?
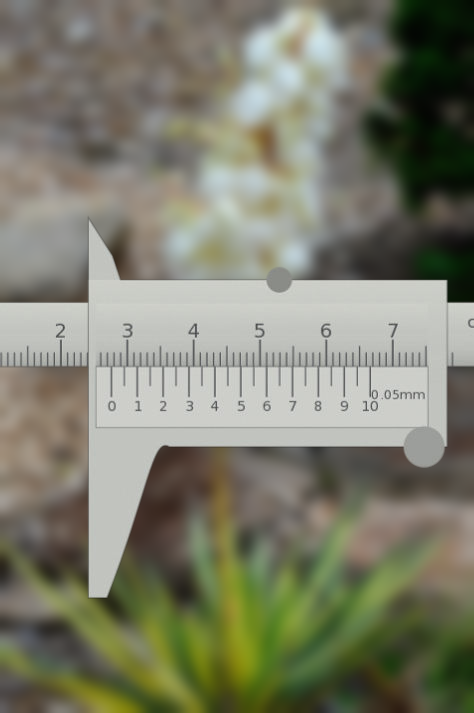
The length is 27.6 mm
